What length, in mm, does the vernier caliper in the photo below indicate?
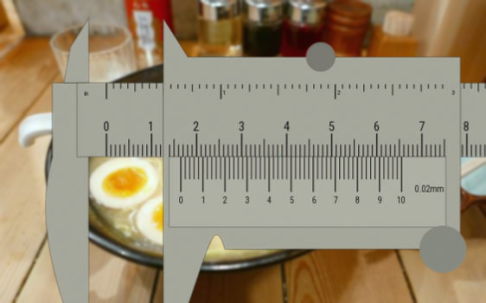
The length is 16.5 mm
